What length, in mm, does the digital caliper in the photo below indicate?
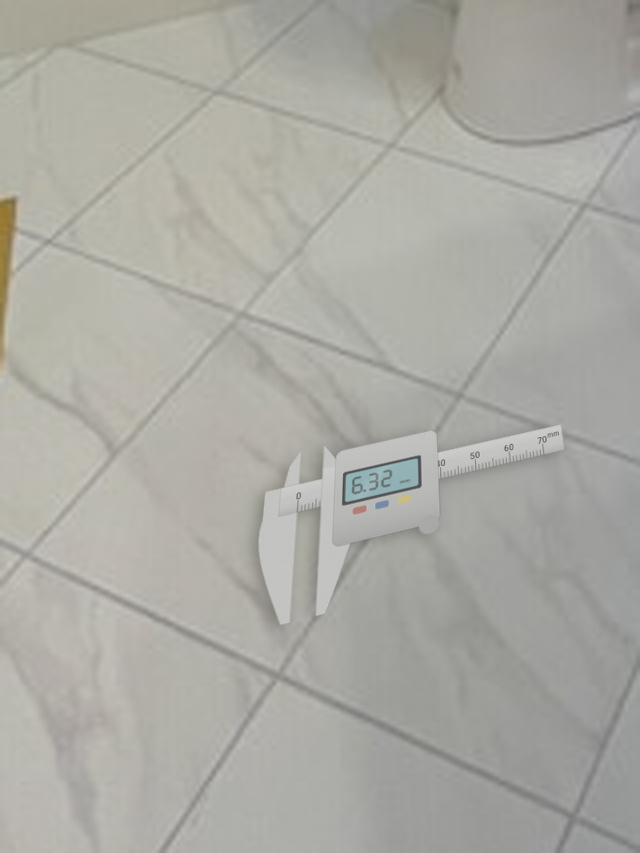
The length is 6.32 mm
